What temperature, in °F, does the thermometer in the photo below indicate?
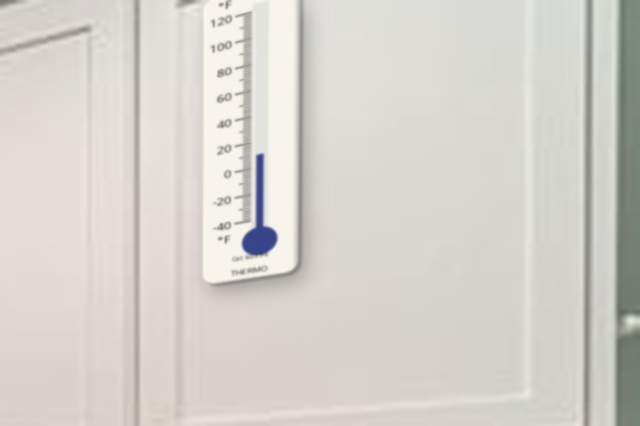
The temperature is 10 °F
